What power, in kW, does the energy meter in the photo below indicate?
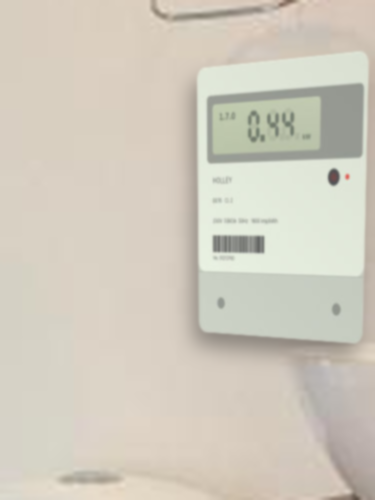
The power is 0.44 kW
